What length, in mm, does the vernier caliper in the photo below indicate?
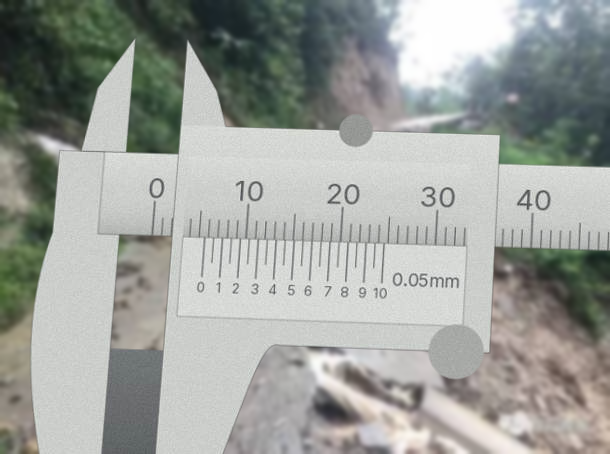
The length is 5.6 mm
